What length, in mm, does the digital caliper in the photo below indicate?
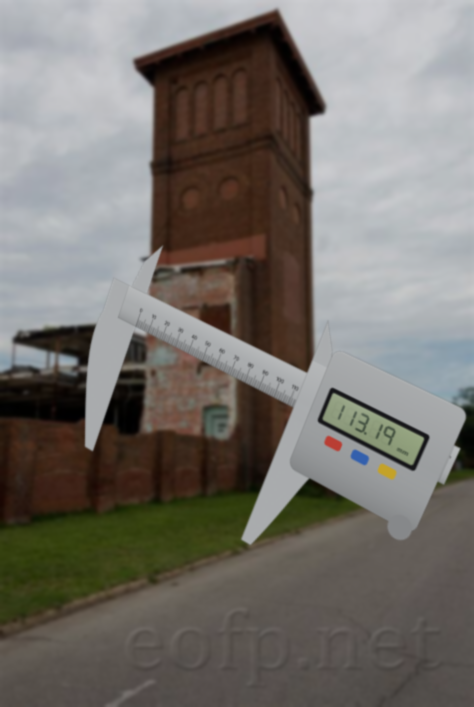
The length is 113.19 mm
